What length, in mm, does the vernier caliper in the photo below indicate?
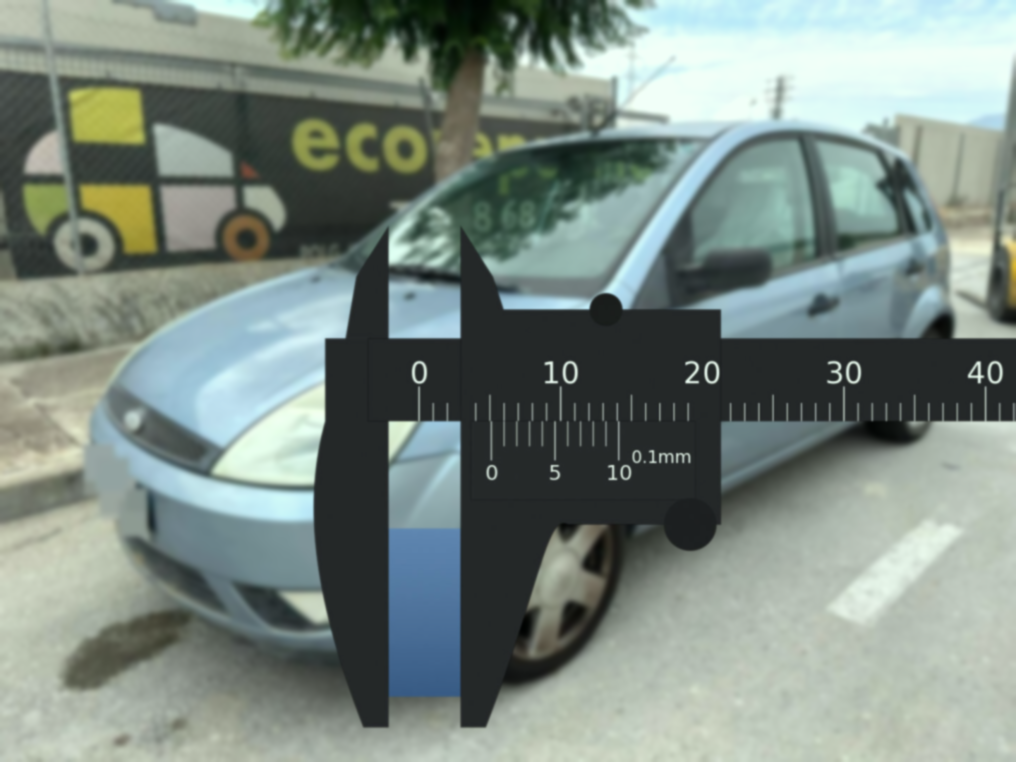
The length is 5.1 mm
